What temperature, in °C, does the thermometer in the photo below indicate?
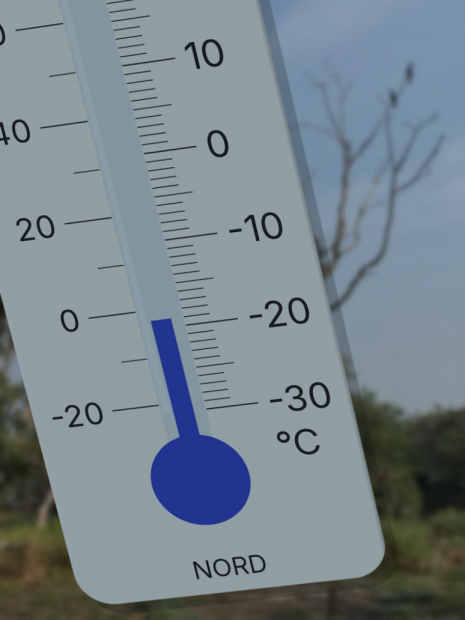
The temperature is -19 °C
